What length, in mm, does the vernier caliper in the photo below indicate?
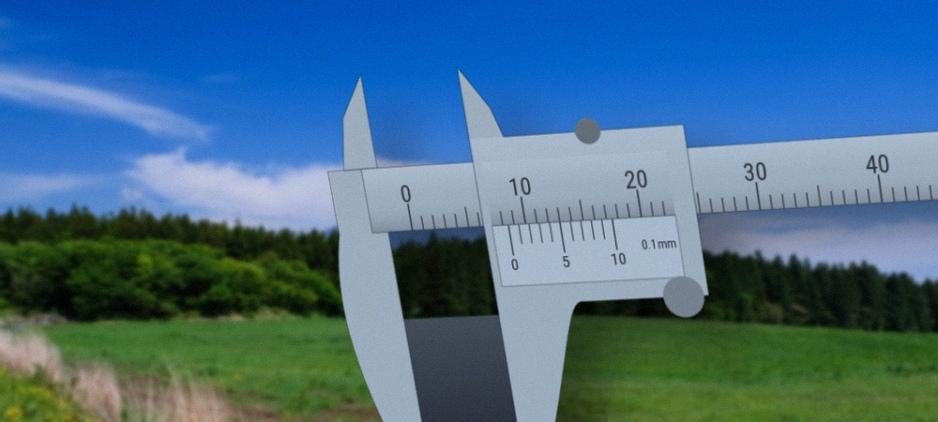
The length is 8.5 mm
